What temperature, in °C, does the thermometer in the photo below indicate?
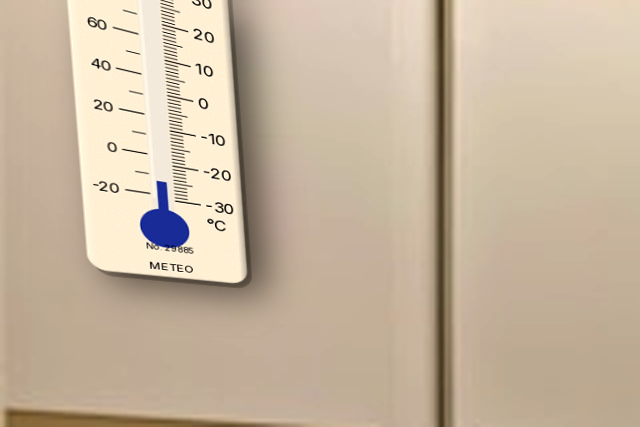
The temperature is -25 °C
